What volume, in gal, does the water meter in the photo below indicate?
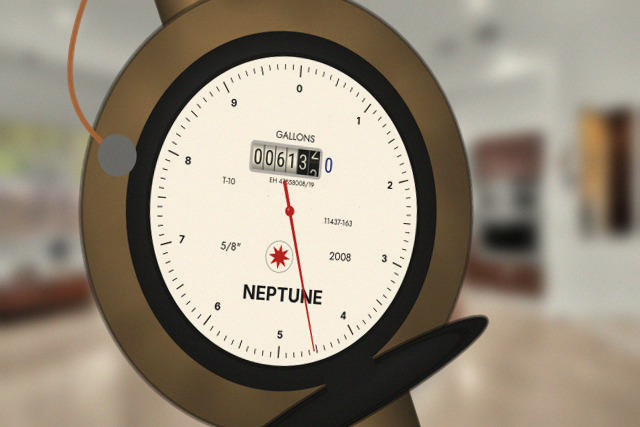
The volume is 61324.5 gal
